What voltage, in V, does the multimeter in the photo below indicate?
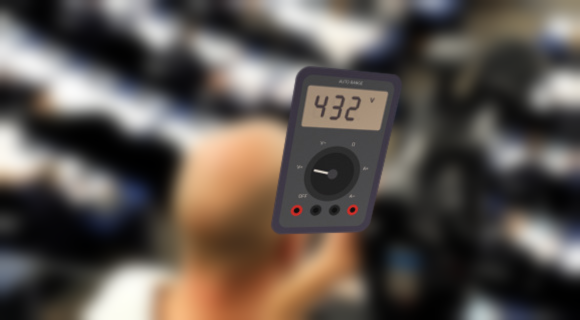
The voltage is 432 V
